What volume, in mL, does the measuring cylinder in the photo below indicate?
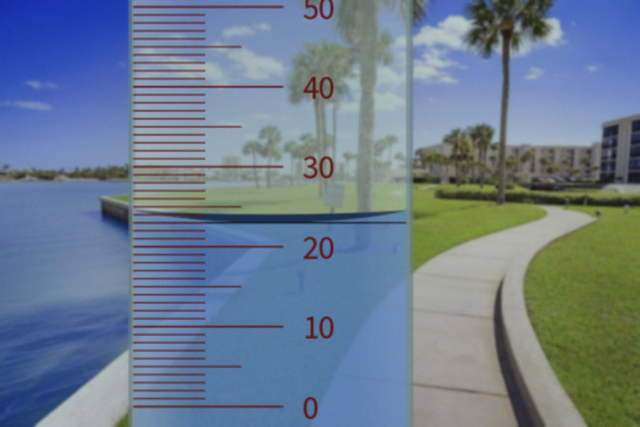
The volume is 23 mL
